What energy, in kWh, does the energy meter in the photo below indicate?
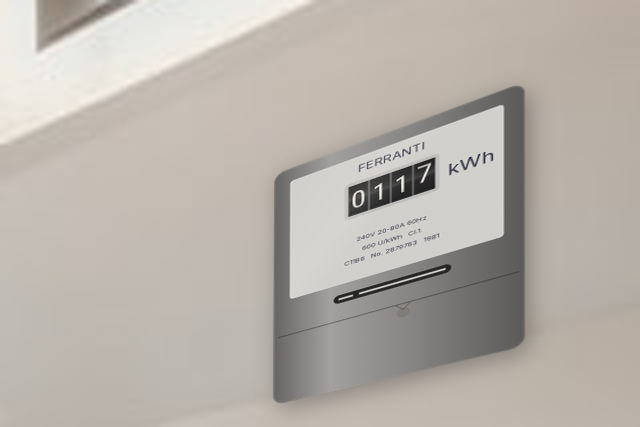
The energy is 117 kWh
